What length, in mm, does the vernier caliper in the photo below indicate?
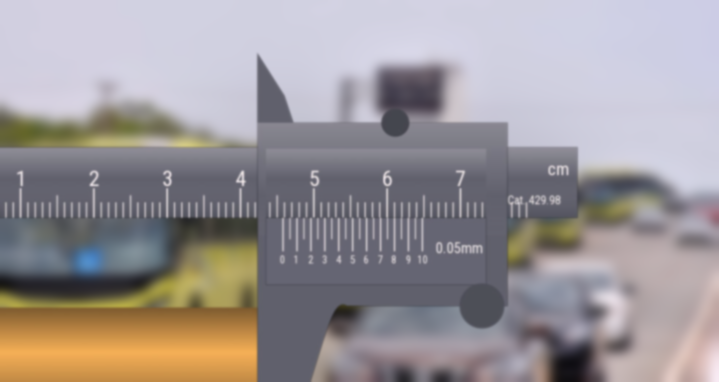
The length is 45.8 mm
